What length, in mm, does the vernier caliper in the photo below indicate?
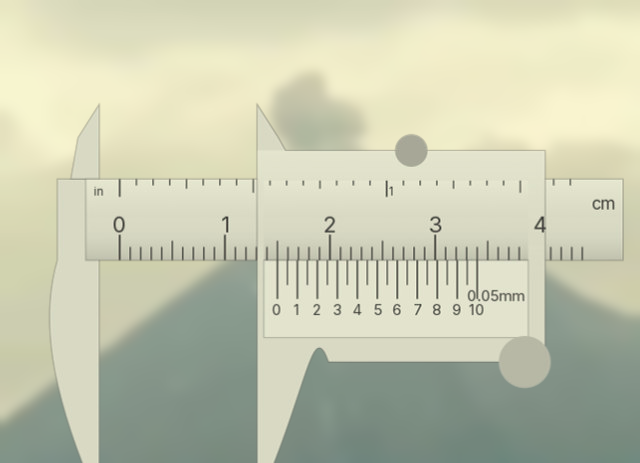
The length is 15.0 mm
